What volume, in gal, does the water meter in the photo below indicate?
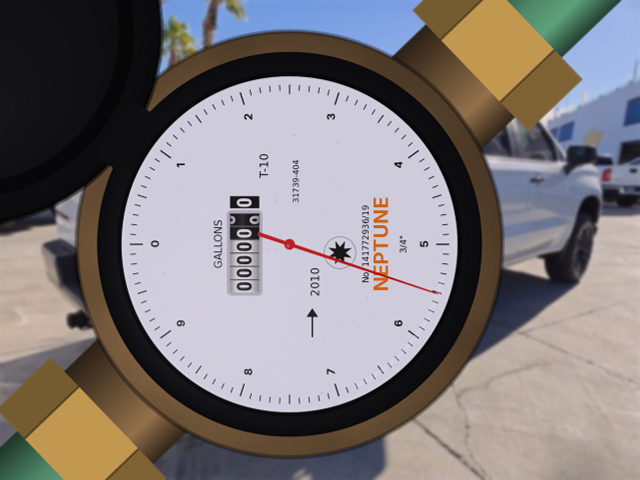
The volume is 85.5 gal
